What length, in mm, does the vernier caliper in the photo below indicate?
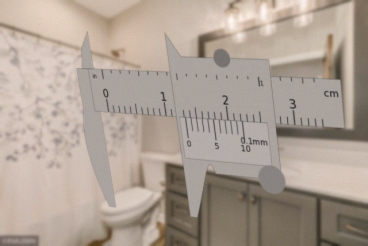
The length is 13.2 mm
